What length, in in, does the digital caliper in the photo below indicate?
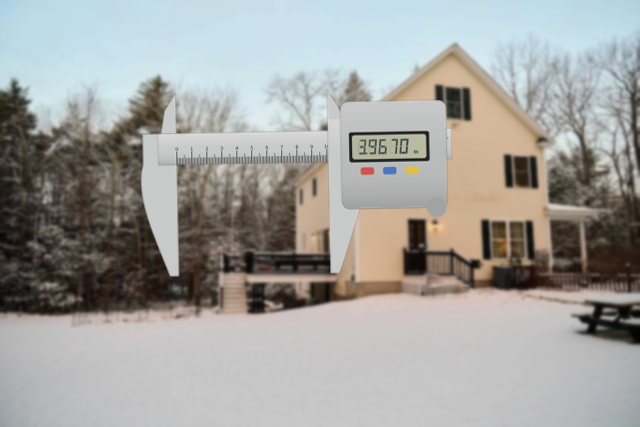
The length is 3.9670 in
